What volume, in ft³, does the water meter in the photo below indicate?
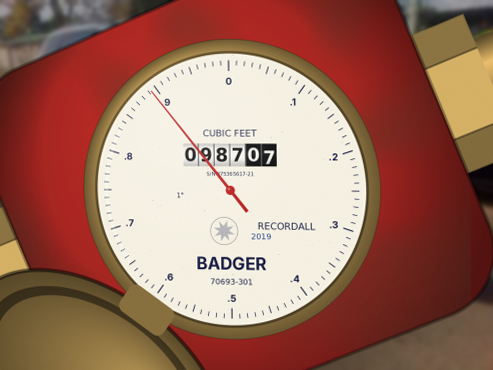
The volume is 98706.89 ft³
